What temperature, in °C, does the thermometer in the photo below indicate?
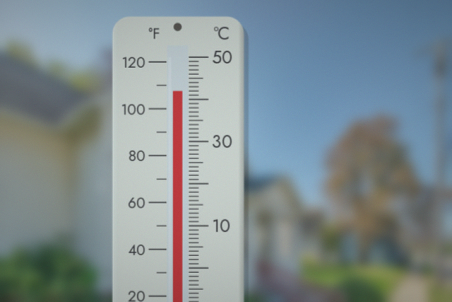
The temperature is 42 °C
